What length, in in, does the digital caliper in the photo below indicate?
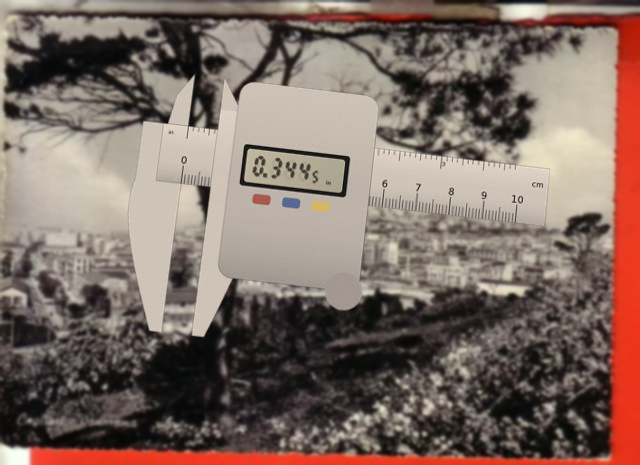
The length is 0.3445 in
